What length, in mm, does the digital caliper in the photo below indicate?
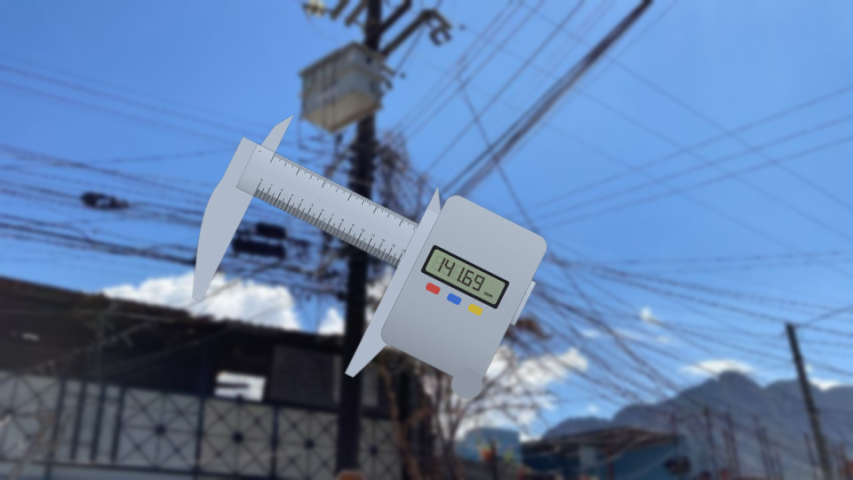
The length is 141.69 mm
